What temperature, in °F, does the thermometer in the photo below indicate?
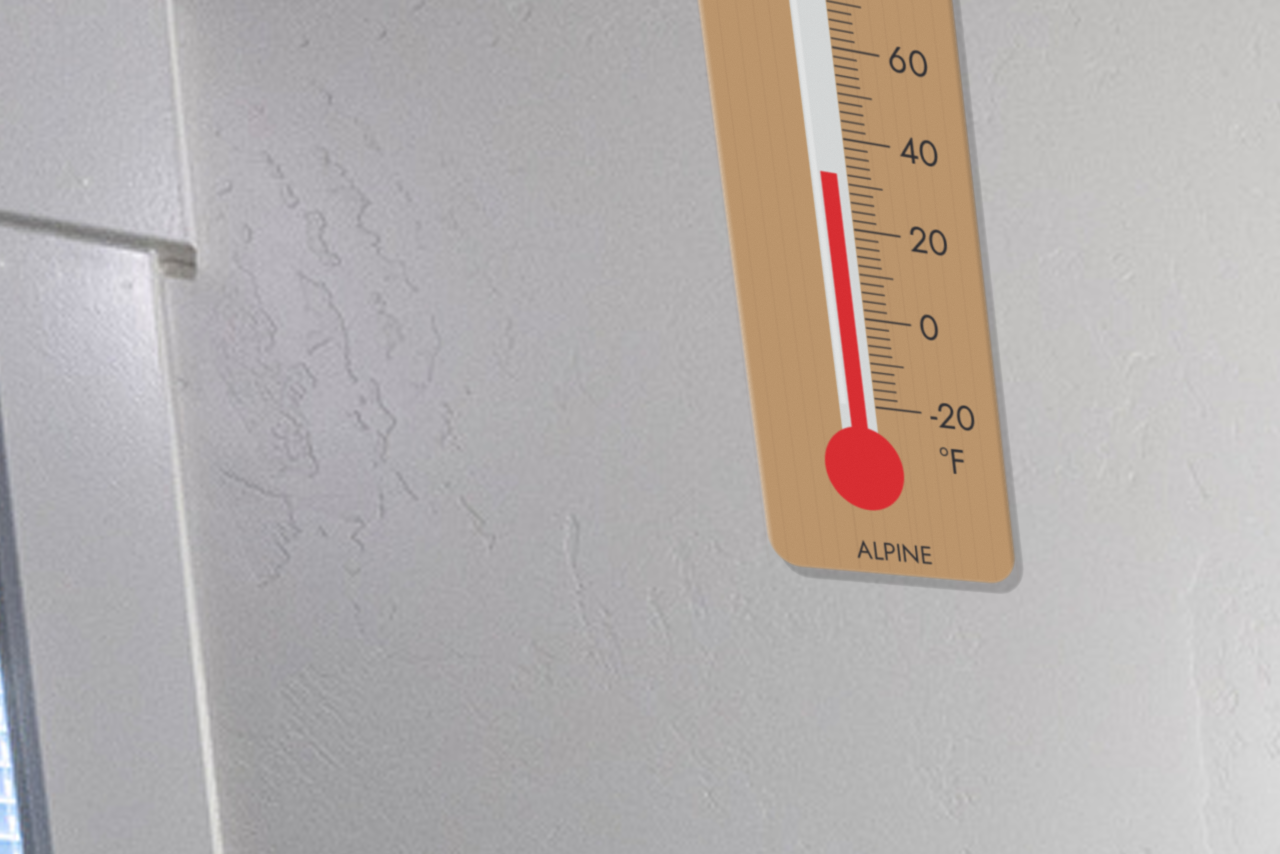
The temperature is 32 °F
